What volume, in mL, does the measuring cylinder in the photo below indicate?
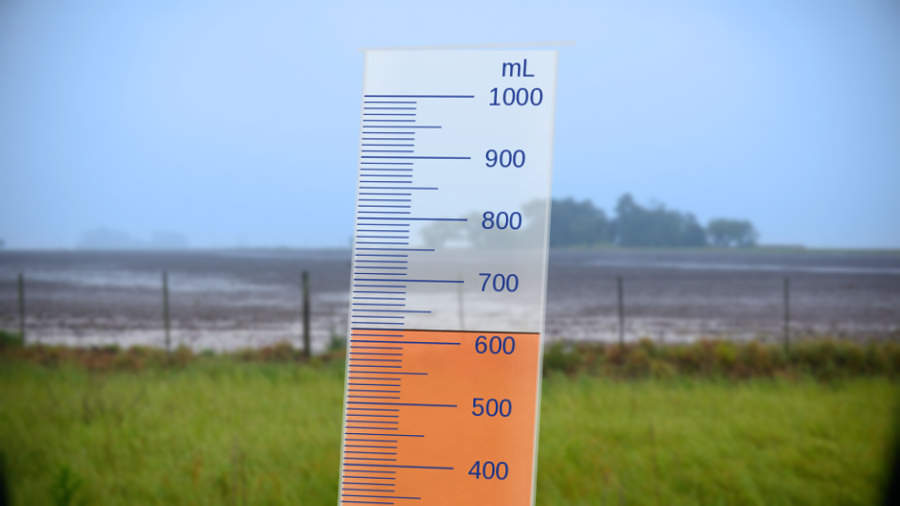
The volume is 620 mL
